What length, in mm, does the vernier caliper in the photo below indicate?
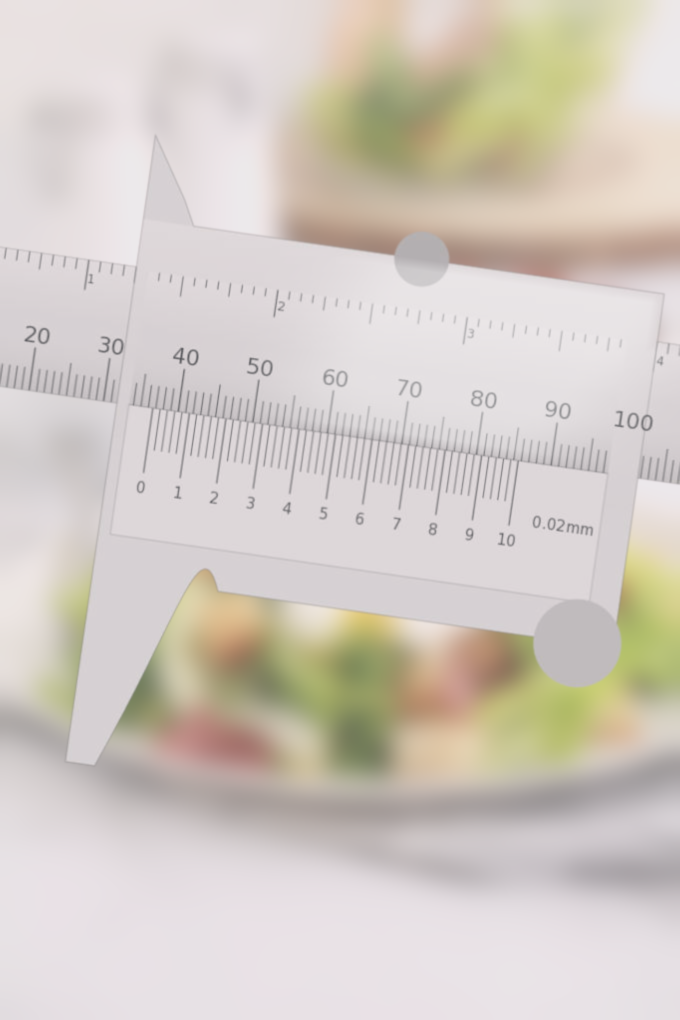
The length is 36.6 mm
